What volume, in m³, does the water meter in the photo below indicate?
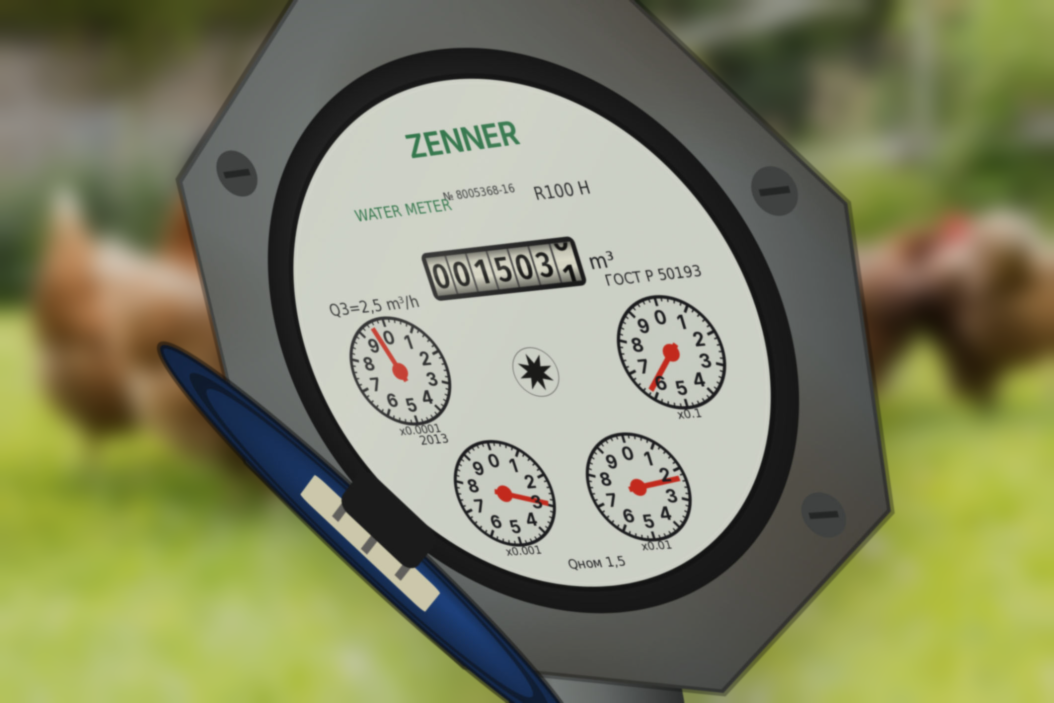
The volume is 15030.6229 m³
